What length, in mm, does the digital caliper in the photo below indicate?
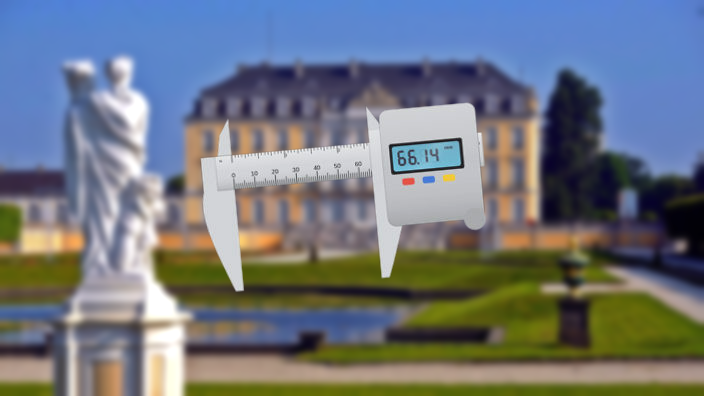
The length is 66.14 mm
